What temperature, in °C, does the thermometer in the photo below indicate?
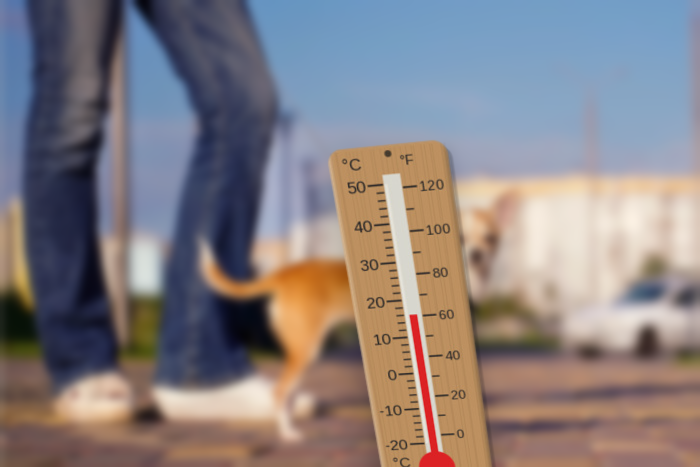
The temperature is 16 °C
